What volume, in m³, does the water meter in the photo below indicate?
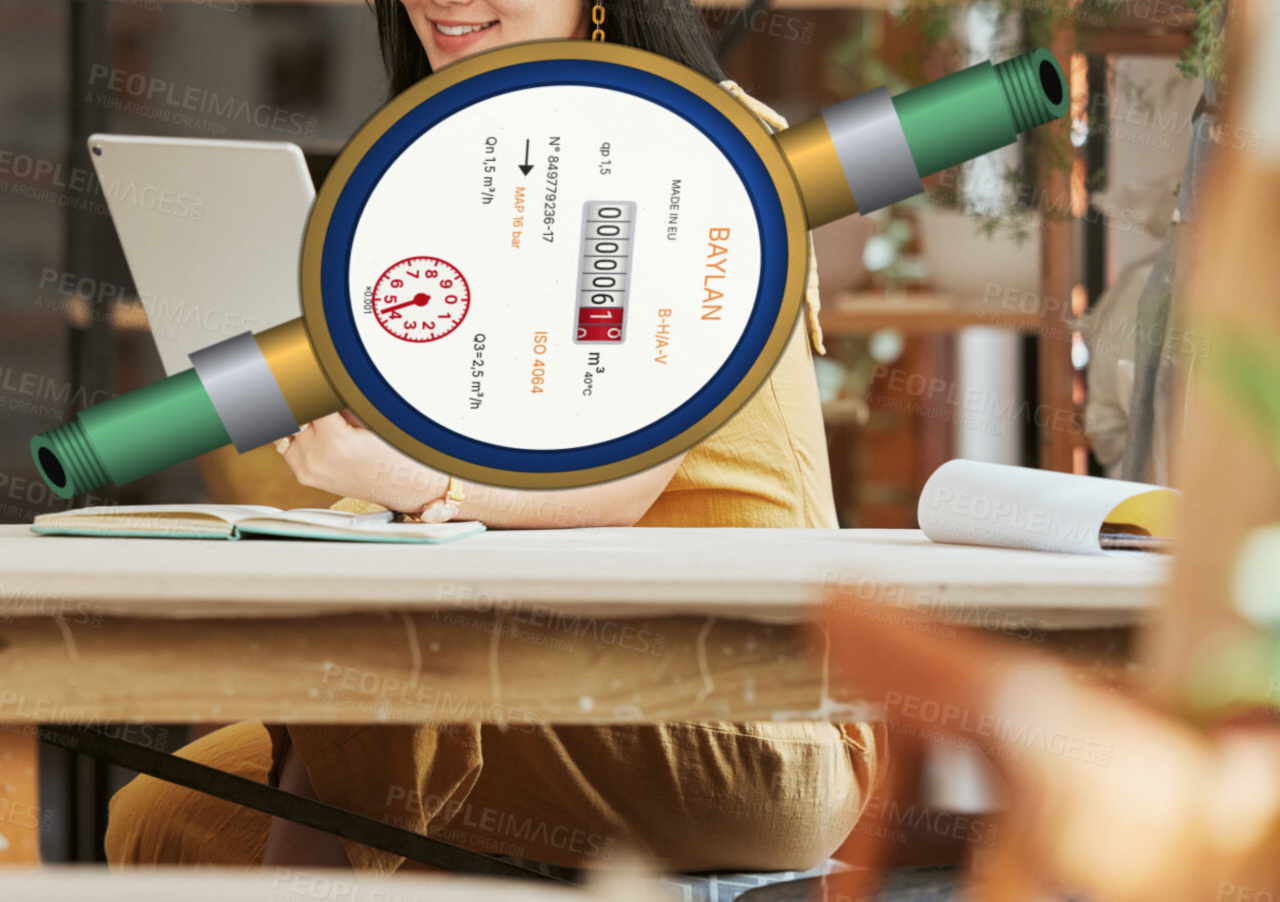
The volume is 6.184 m³
